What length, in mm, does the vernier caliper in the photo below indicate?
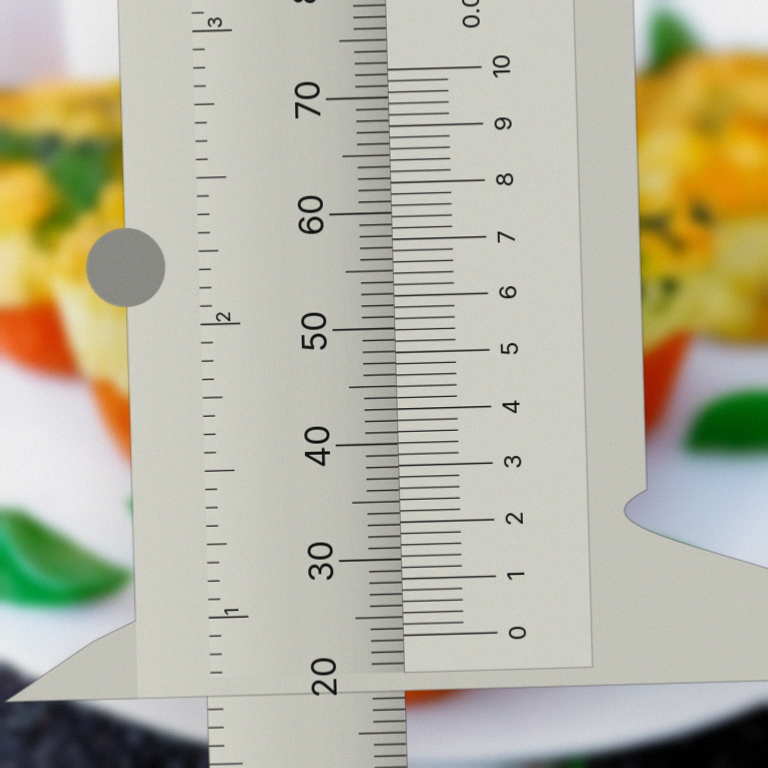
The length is 23.4 mm
